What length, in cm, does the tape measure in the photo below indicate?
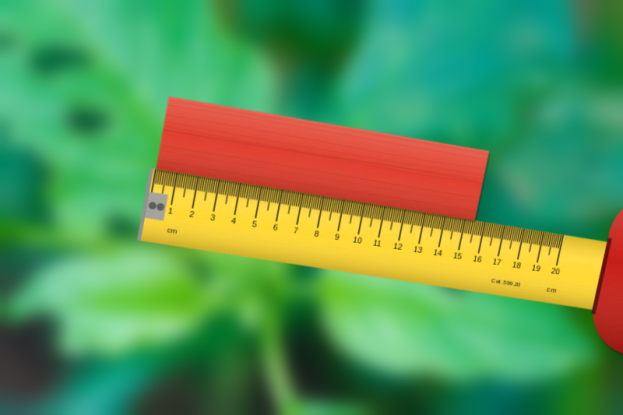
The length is 15.5 cm
